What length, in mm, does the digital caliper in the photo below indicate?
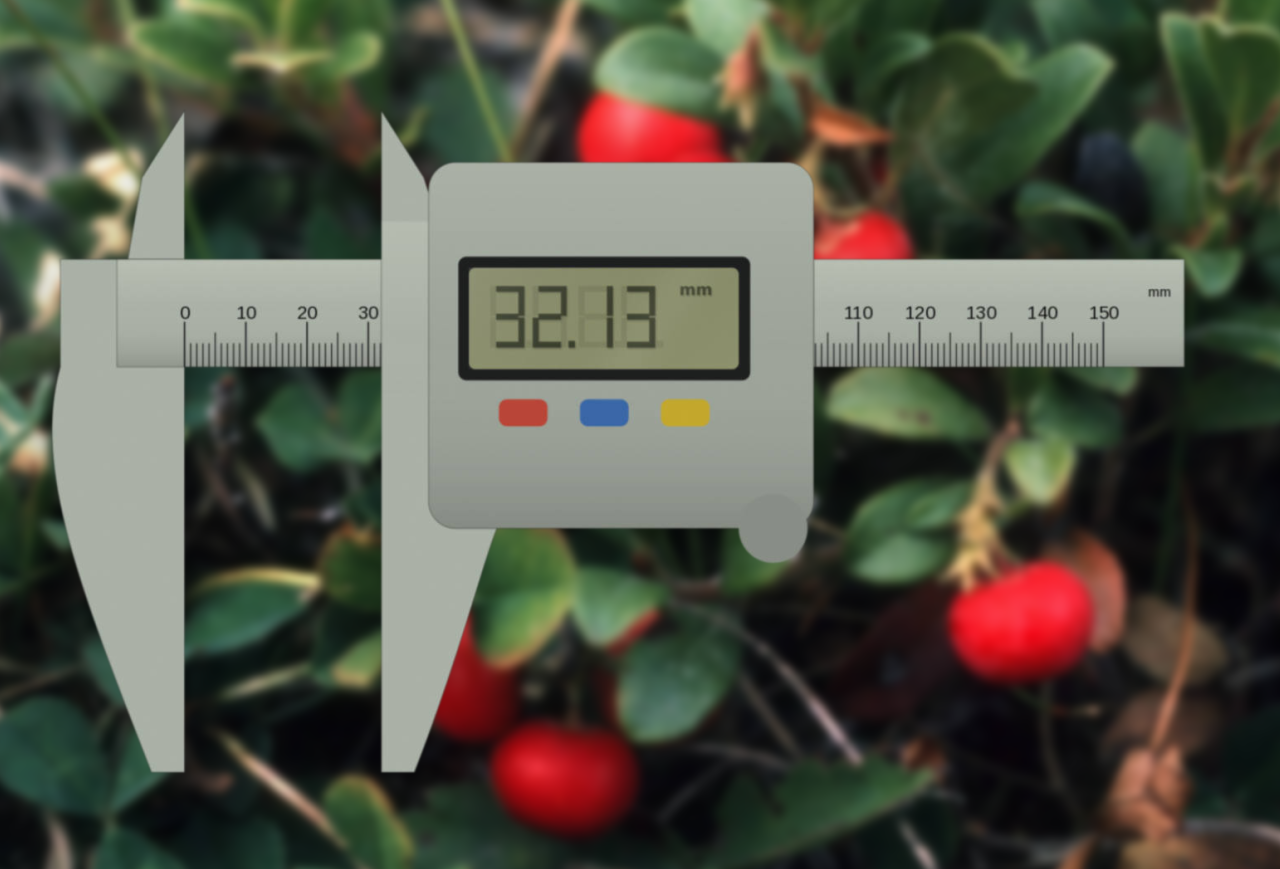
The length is 32.13 mm
